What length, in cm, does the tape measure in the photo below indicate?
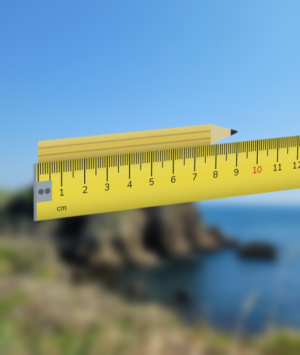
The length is 9 cm
